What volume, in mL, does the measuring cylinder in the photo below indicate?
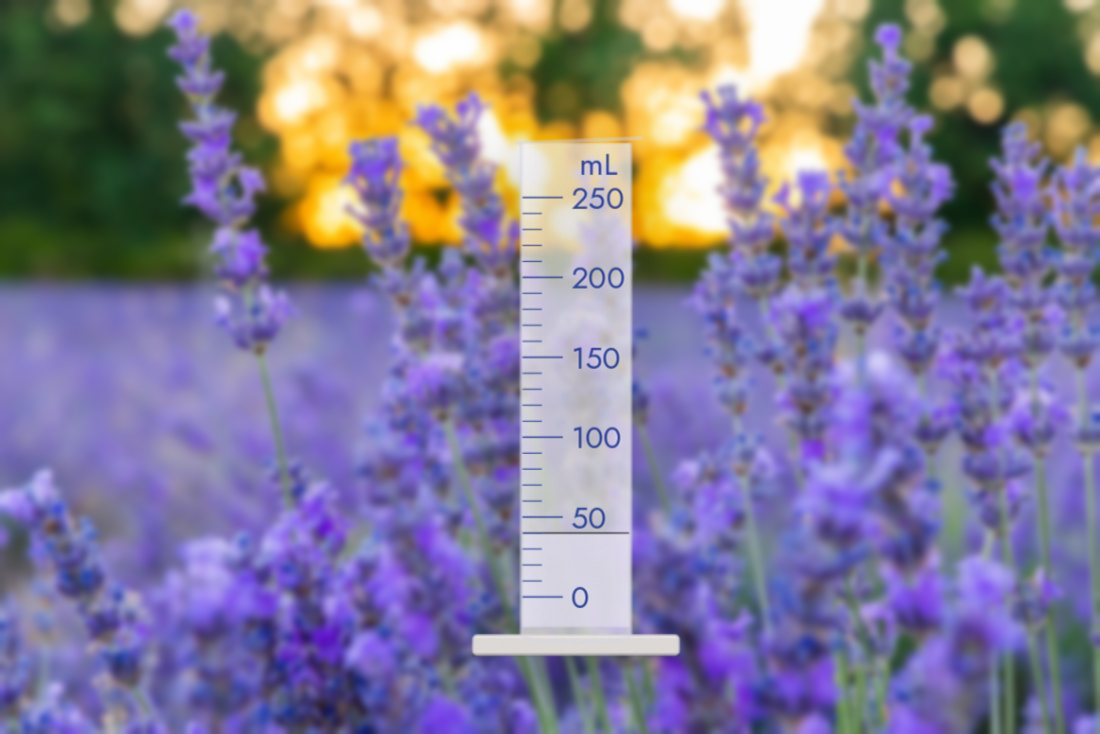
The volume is 40 mL
